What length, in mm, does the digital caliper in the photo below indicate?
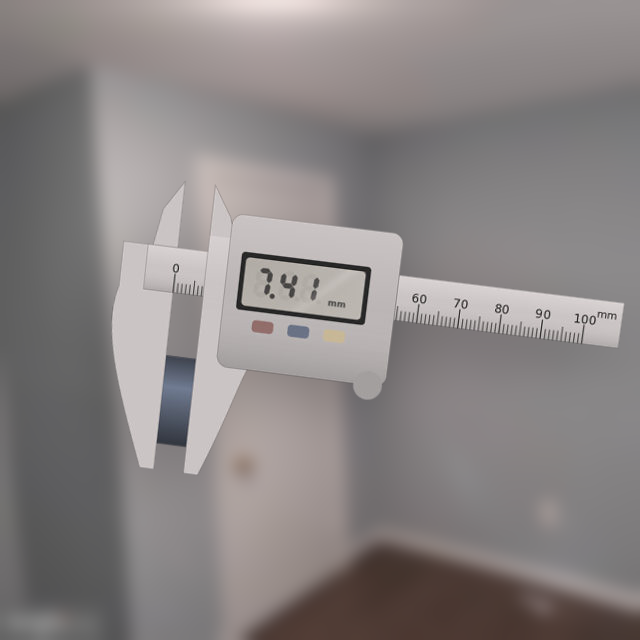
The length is 7.41 mm
